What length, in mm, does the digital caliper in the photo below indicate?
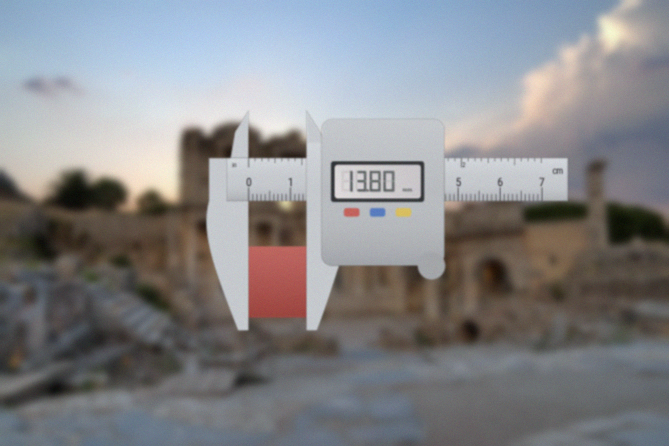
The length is 13.80 mm
